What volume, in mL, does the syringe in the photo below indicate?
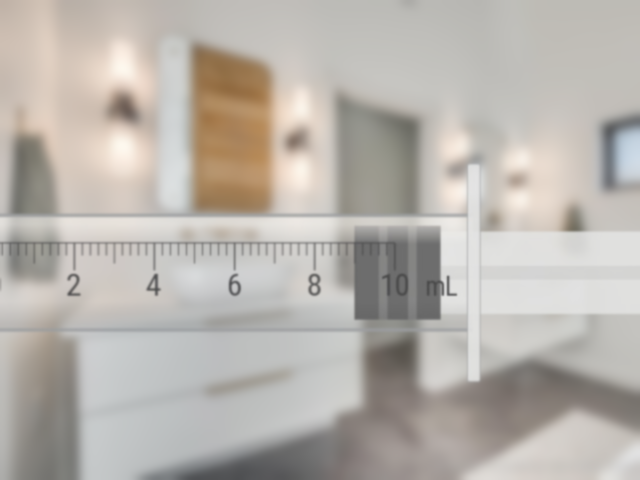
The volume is 9 mL
